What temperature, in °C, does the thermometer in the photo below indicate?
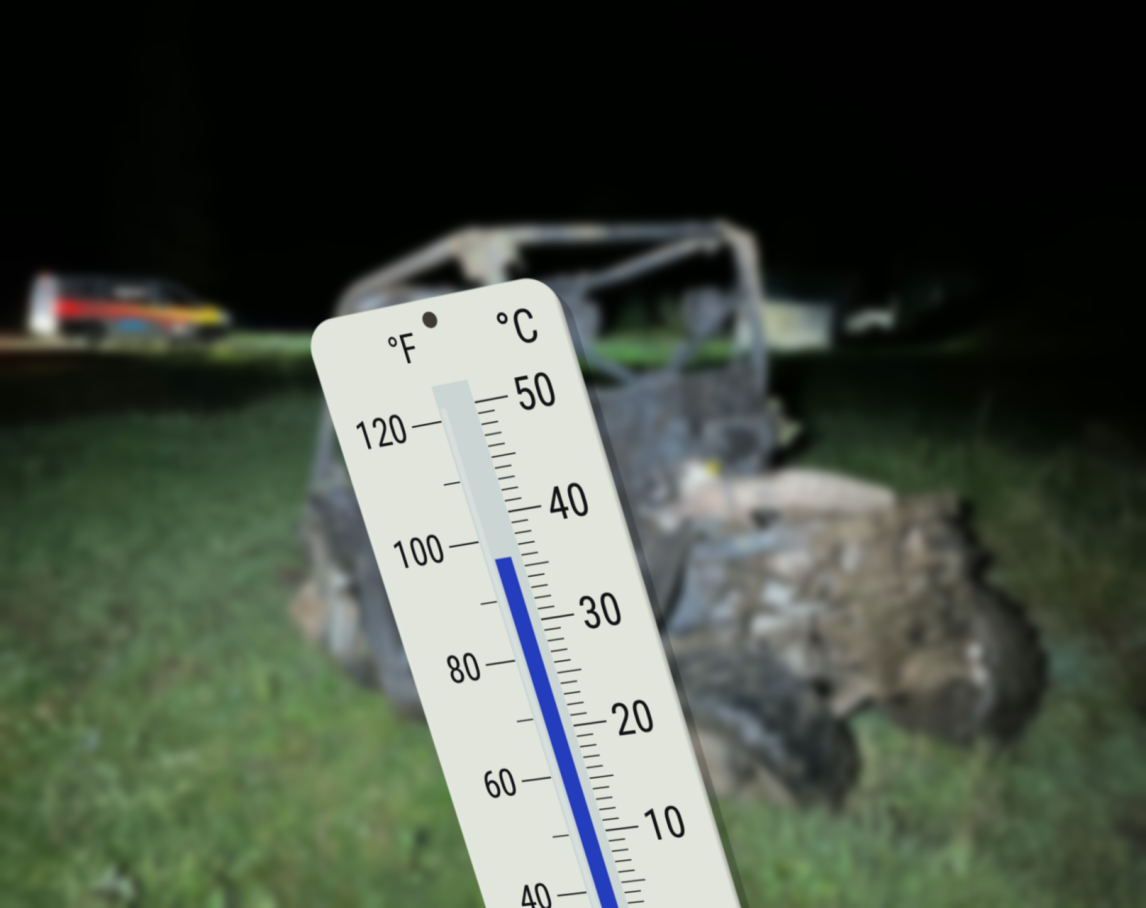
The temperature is 36 °C
